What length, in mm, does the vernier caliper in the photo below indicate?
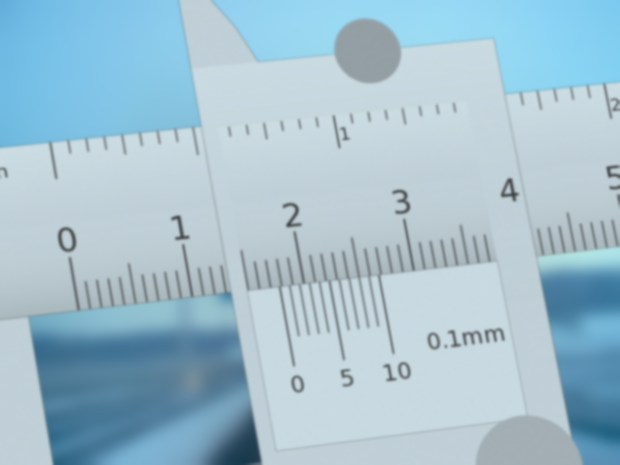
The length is 17.8 mm
